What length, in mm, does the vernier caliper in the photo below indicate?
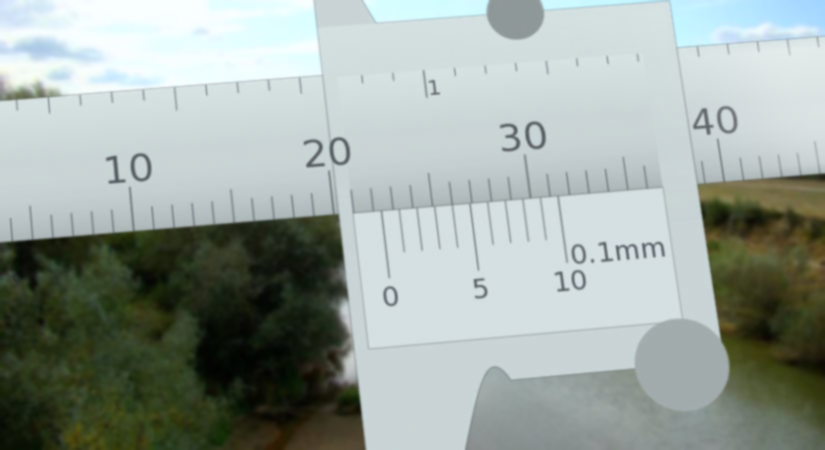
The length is 22.4 mm
